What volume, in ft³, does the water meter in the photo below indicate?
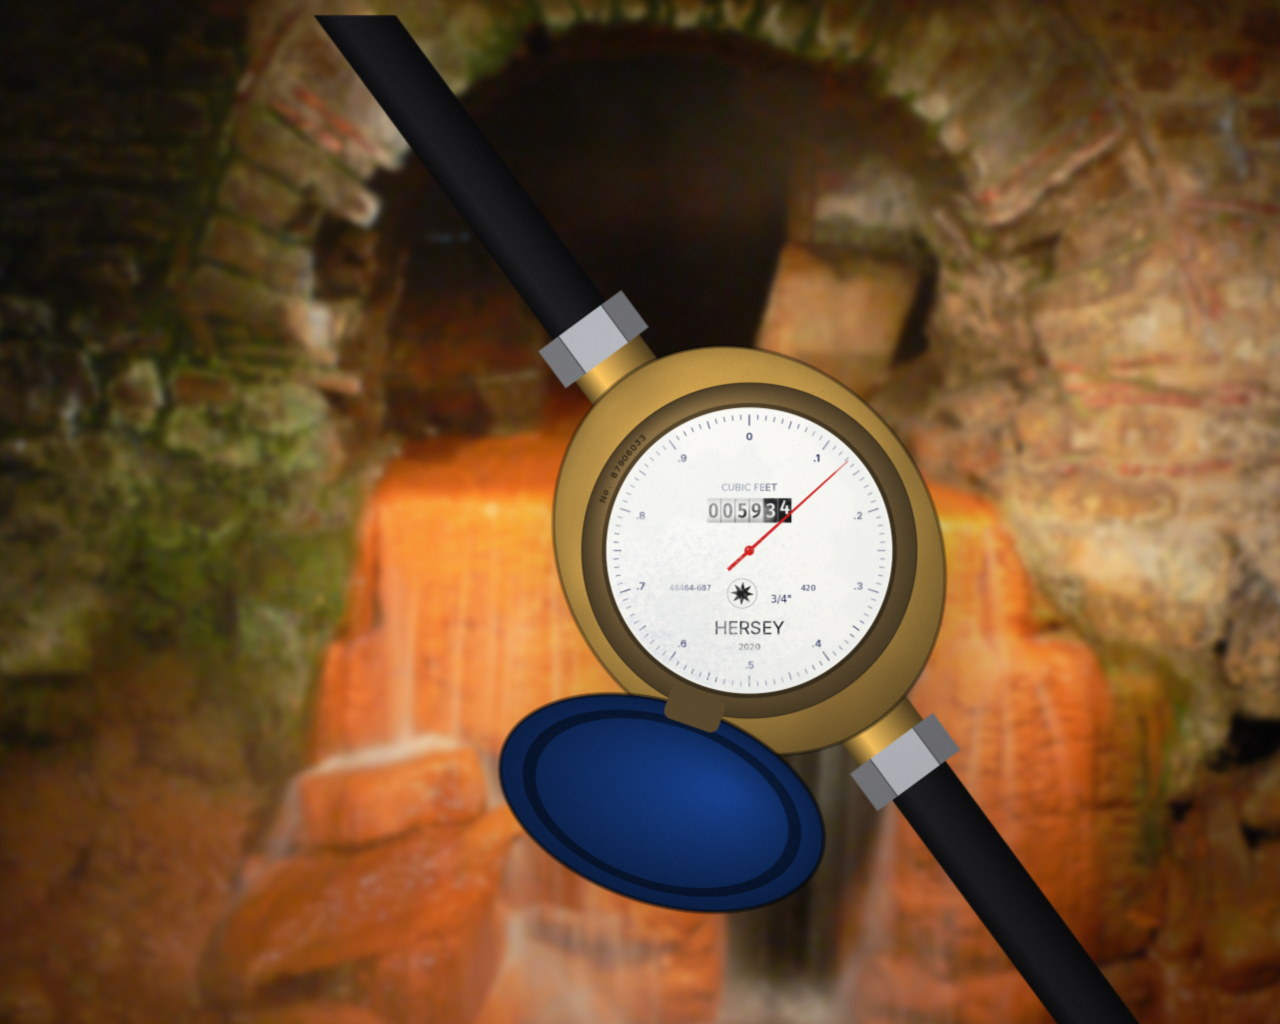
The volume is 5934.13 ft³
